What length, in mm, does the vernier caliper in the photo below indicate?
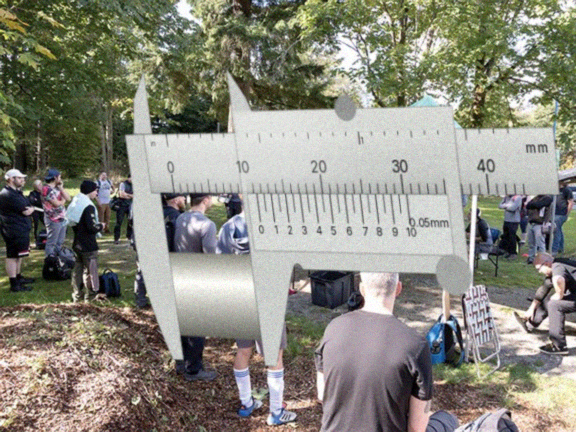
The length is 11.4 mm
